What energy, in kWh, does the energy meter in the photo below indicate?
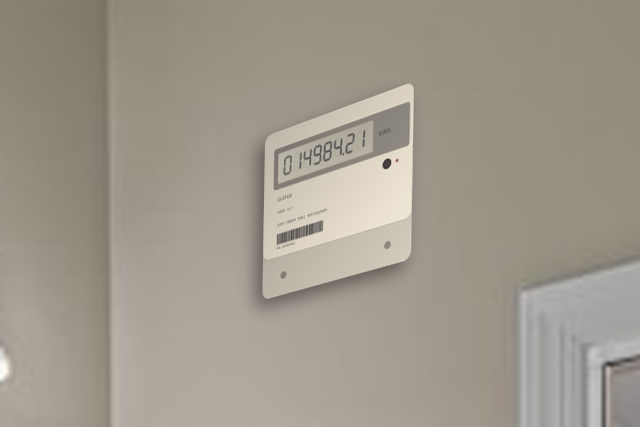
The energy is 14984.21 kWh
